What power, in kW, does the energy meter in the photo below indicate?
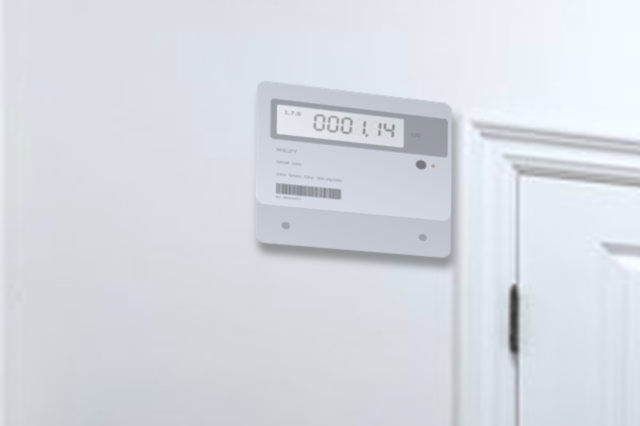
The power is 1.14 kW
